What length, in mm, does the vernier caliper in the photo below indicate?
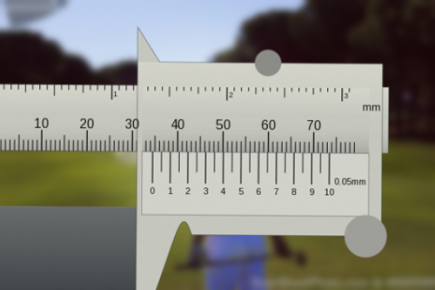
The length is 34.5 mm
